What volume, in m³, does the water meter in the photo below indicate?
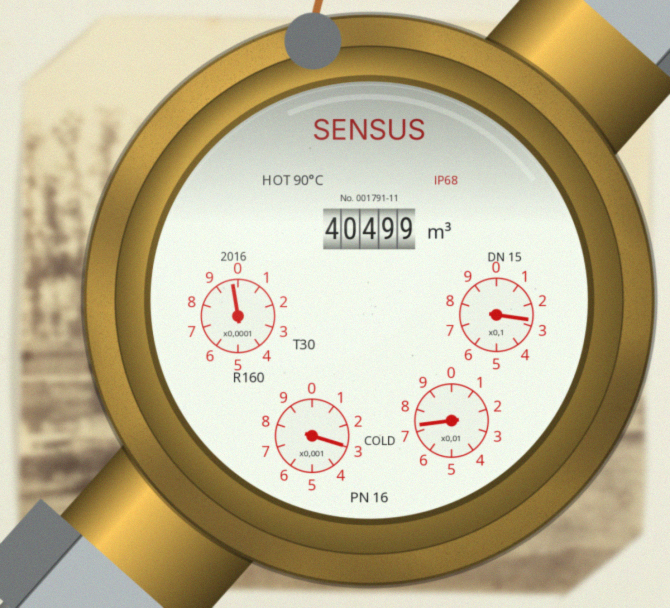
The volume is 40499.2729 m³
